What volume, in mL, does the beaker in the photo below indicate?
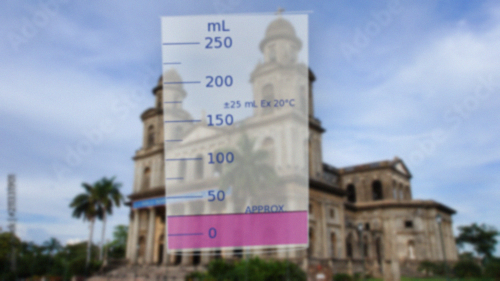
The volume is 25 mL
